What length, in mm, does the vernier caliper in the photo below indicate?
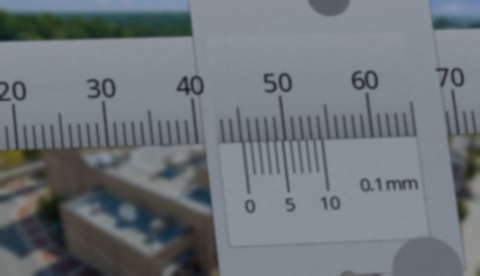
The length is 45.2 mm
